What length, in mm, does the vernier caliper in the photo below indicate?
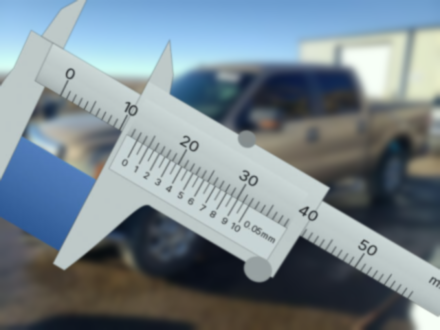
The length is 13.0 mm
